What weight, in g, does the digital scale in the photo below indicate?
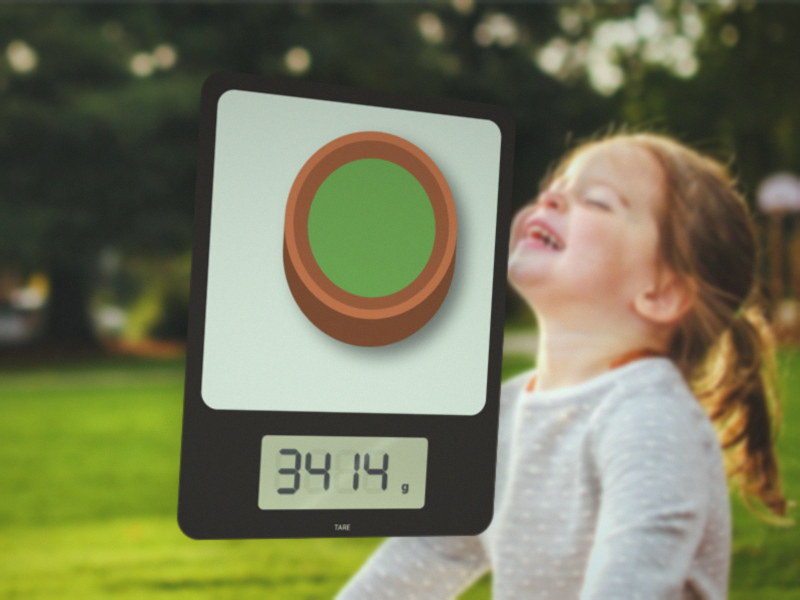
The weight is 3414 g
